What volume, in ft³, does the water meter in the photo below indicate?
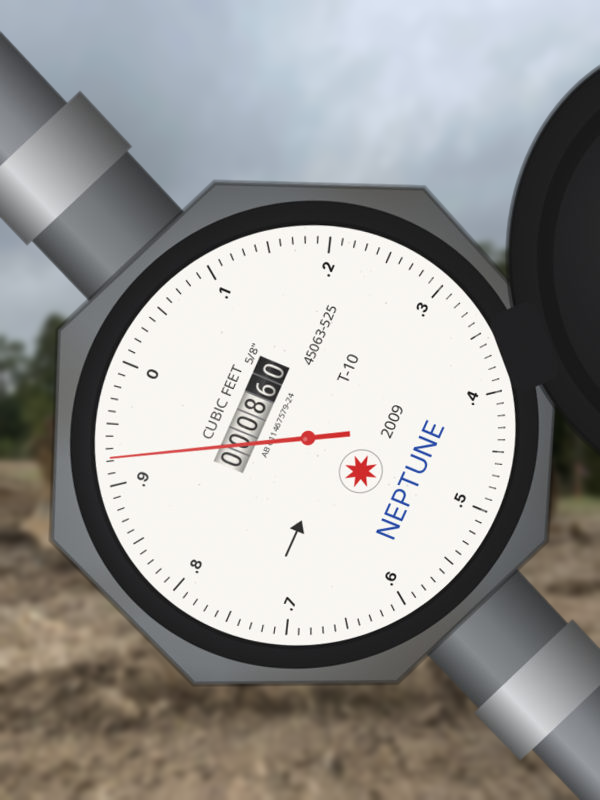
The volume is 859.92 ft³
